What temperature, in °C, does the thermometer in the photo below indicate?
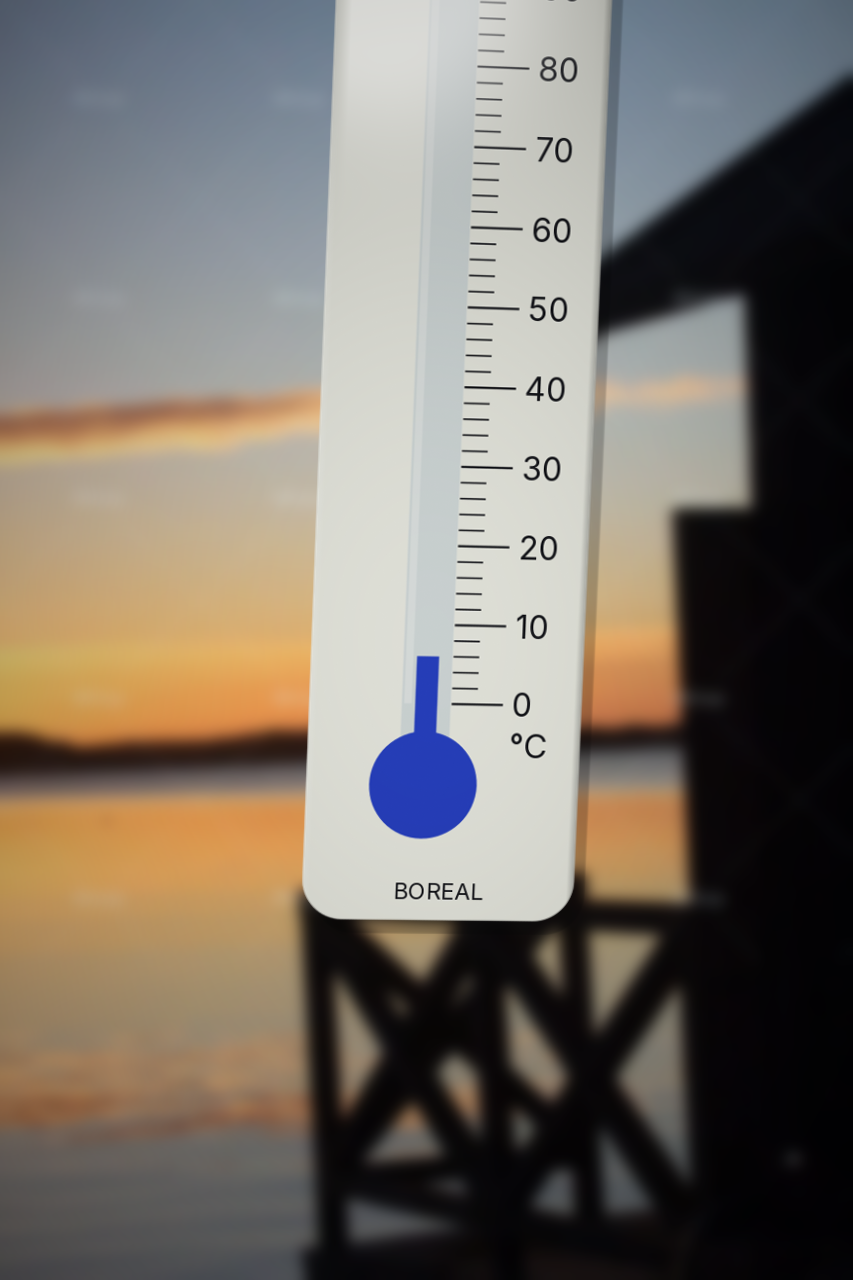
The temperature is 6 °C
